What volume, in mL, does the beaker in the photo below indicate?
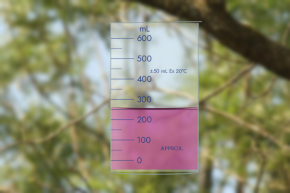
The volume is 250 mL
